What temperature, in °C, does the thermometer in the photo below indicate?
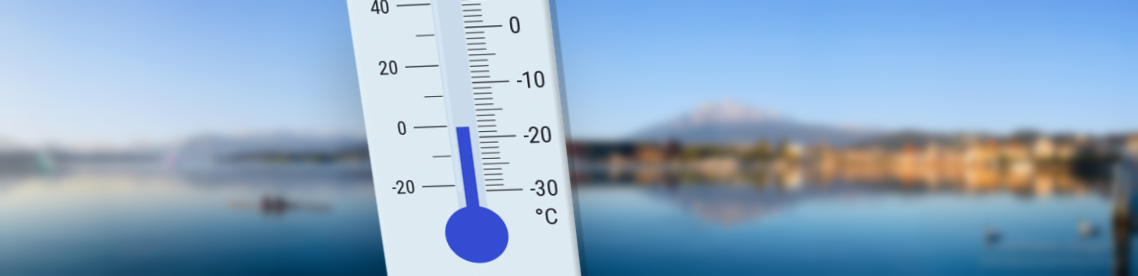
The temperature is -18 °C
